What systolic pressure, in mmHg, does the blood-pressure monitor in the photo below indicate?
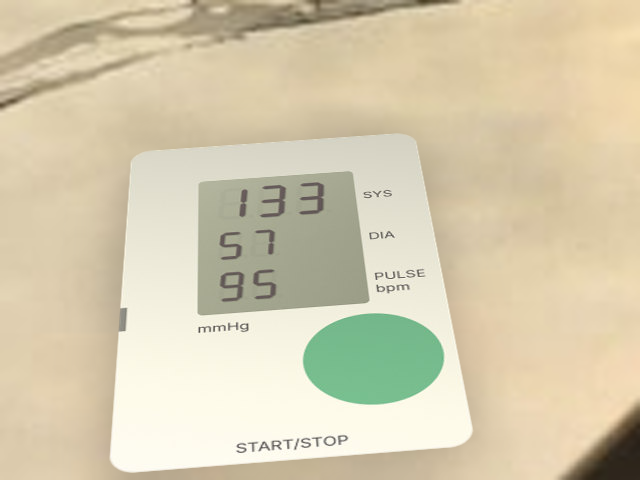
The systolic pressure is 133 mmHg
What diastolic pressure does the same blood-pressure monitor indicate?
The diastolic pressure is 57 mmHg
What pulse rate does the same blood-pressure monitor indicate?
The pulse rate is 95 bpm
